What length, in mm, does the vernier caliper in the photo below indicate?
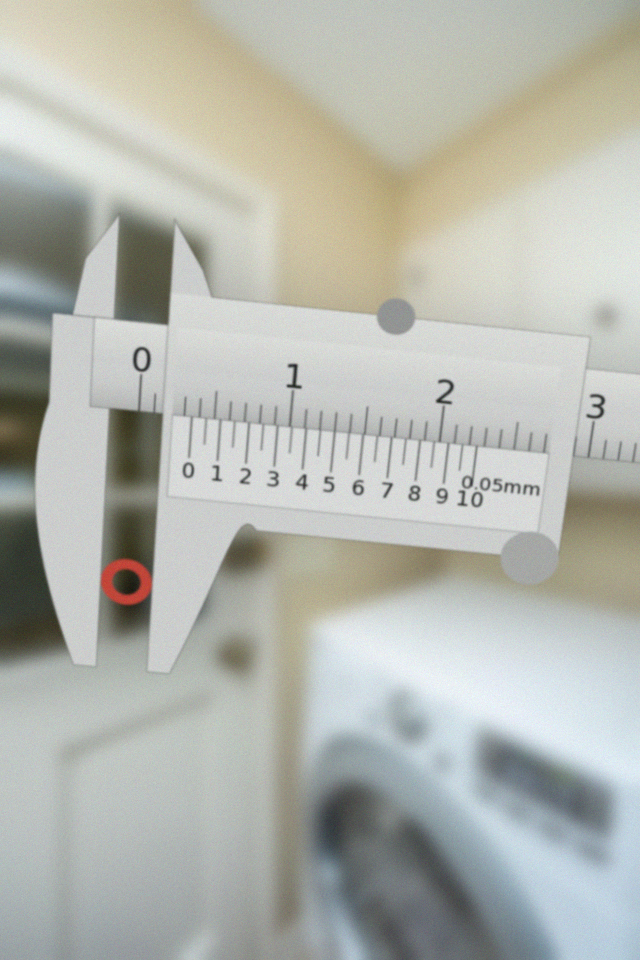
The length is 3.5 mm
